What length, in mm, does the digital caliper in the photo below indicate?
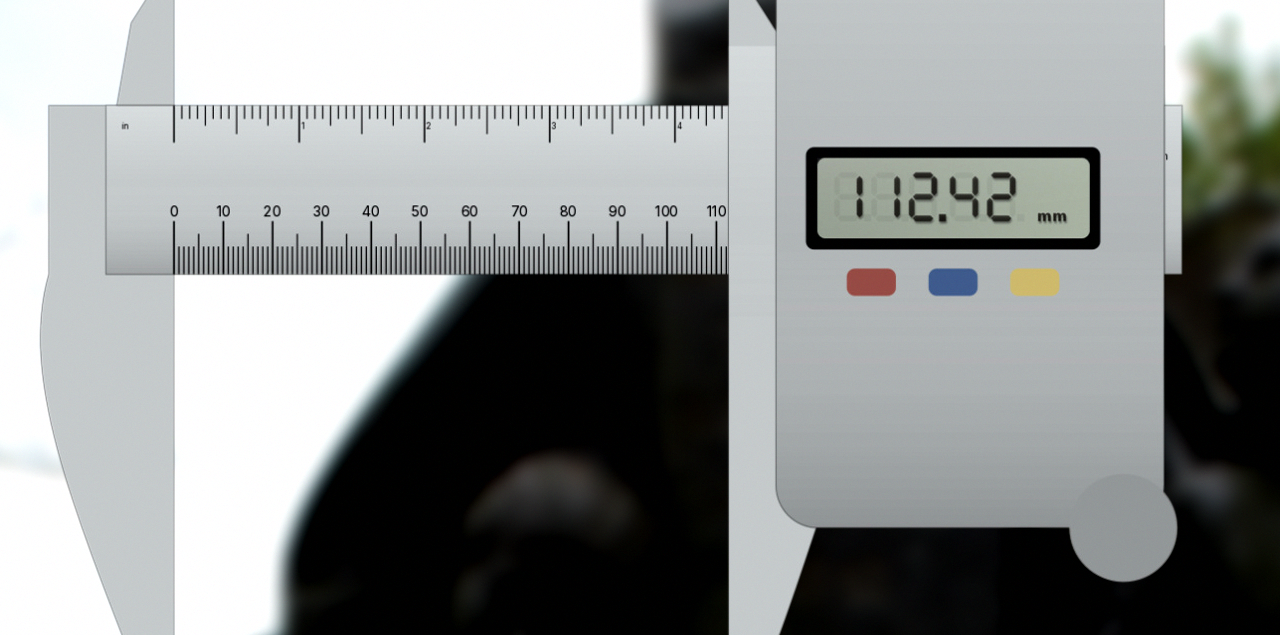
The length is 112.42 mm
